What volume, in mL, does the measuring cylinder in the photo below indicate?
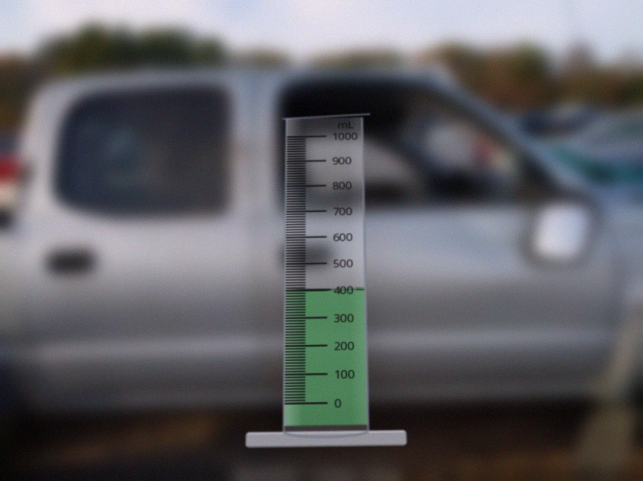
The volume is 400 mL
